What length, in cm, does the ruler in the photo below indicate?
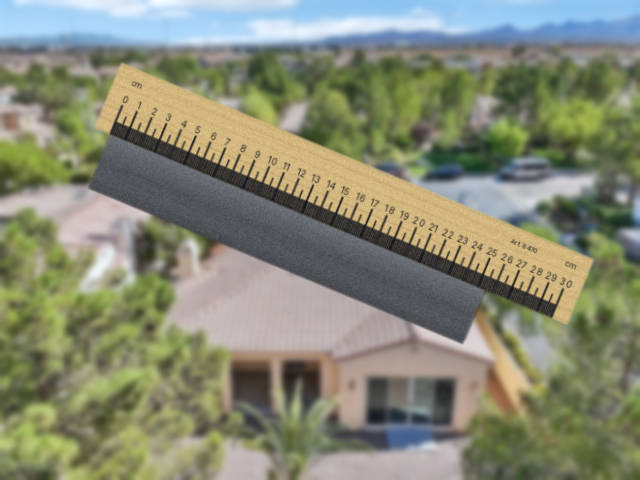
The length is 25.5 cm
